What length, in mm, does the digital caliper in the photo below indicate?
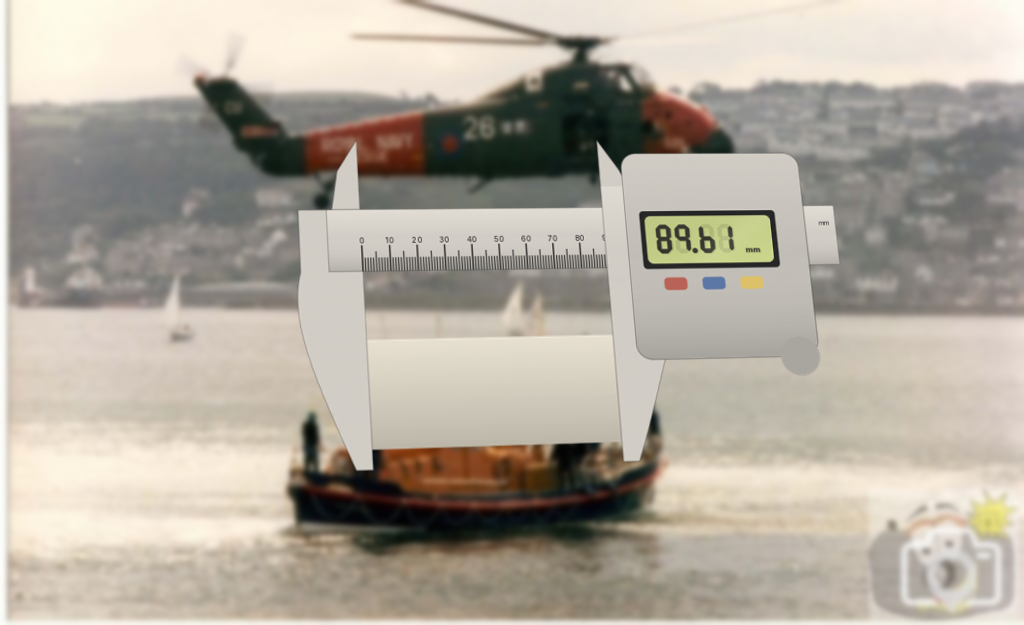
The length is 89.61 mm
